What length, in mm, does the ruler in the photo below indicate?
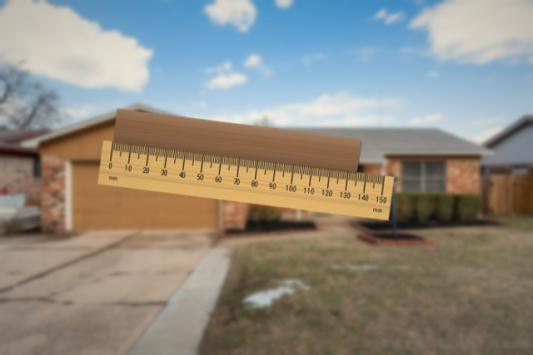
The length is 135 mm
